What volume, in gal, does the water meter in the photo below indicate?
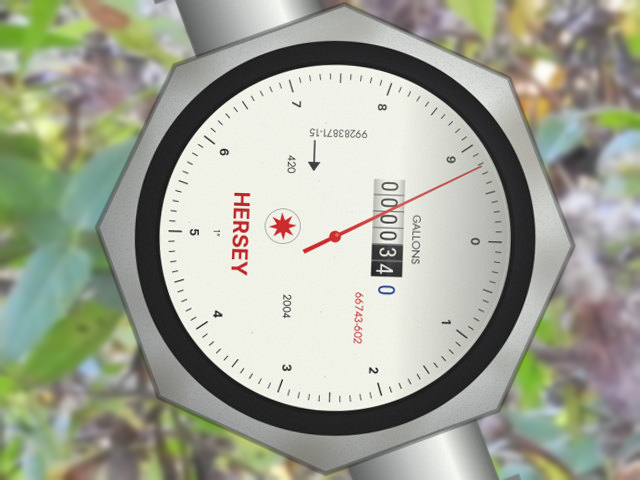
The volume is 339.2 gal
